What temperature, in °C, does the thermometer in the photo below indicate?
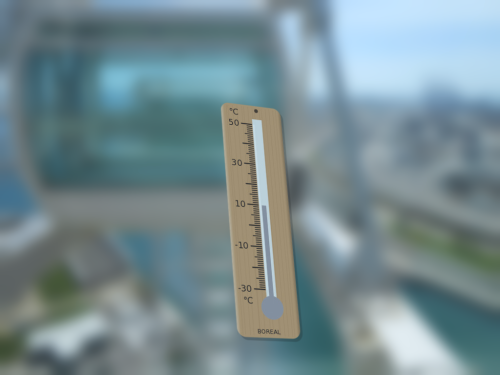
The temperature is 10 °C
